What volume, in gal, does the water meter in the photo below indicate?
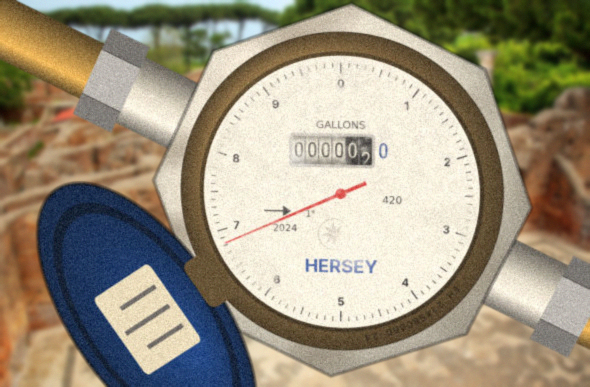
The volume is 16.8 gal
